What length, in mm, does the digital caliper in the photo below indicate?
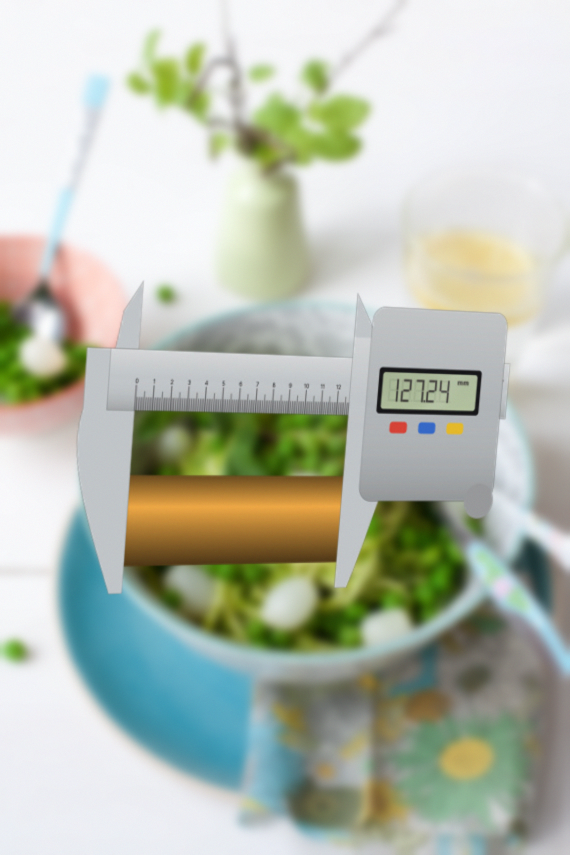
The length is 127.24 mm
